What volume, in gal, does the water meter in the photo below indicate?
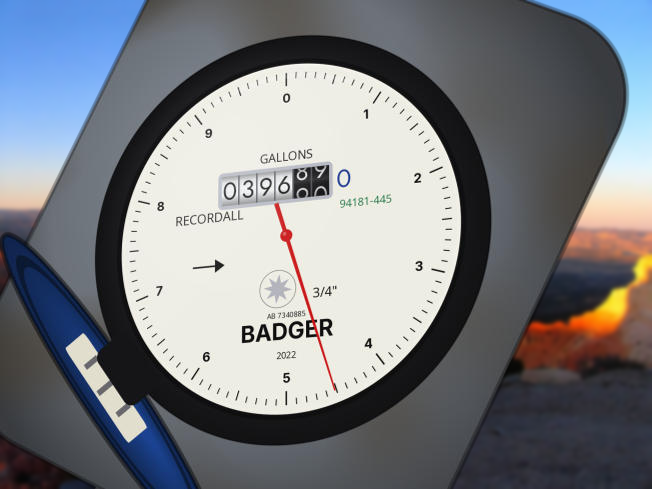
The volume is 396894.5 gal
